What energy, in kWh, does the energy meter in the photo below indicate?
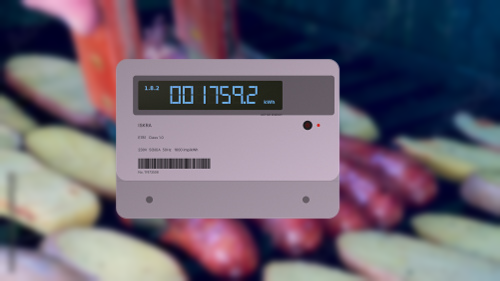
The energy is 1759.2 kWh
